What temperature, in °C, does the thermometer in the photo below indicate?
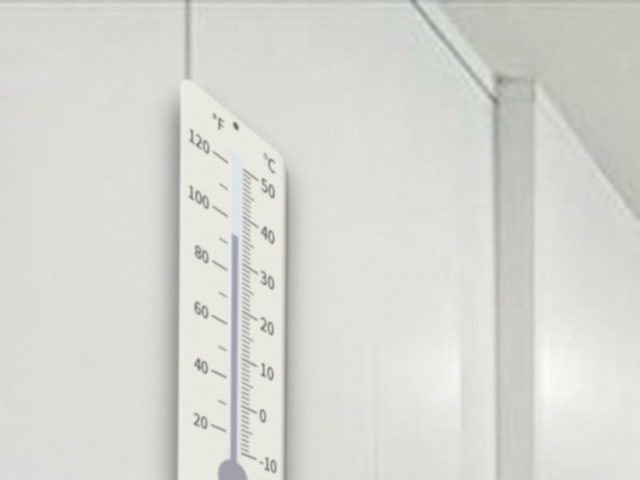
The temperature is 35 °C
